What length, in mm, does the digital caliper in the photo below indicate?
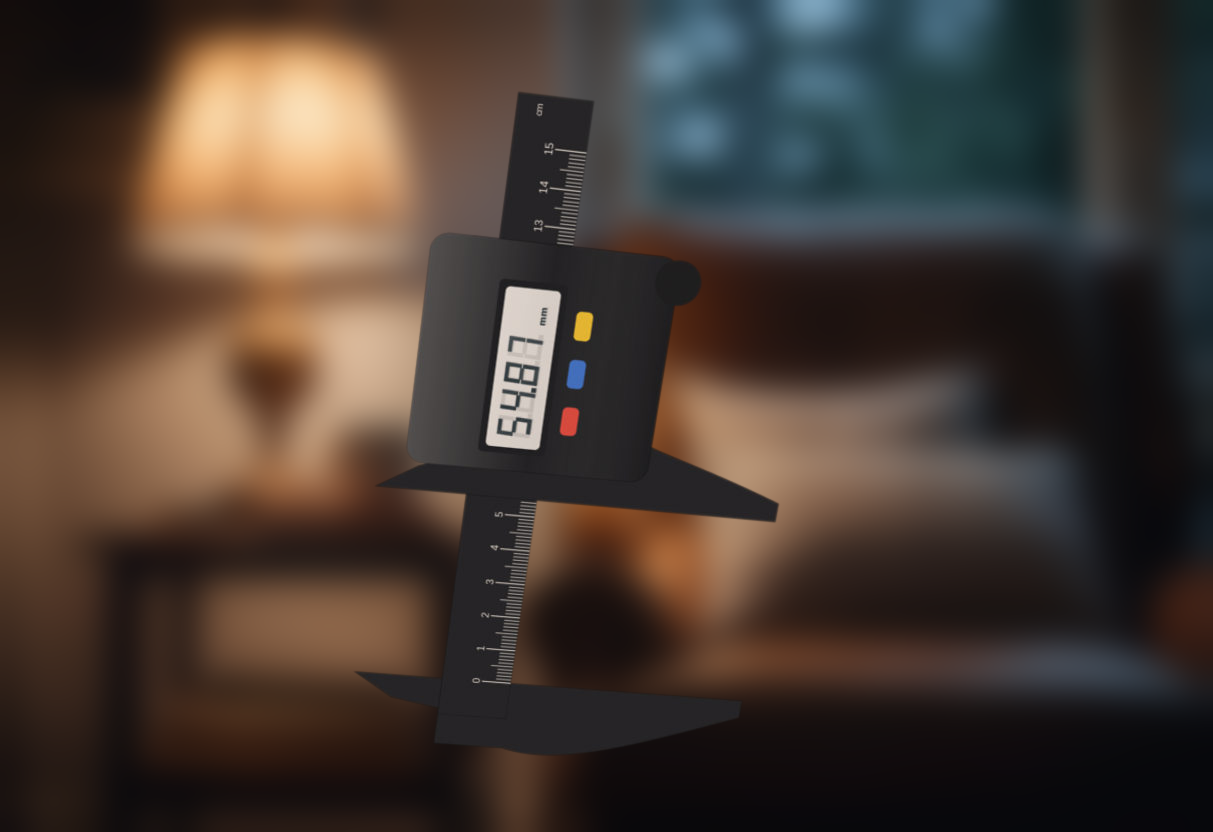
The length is 54.87 mm
